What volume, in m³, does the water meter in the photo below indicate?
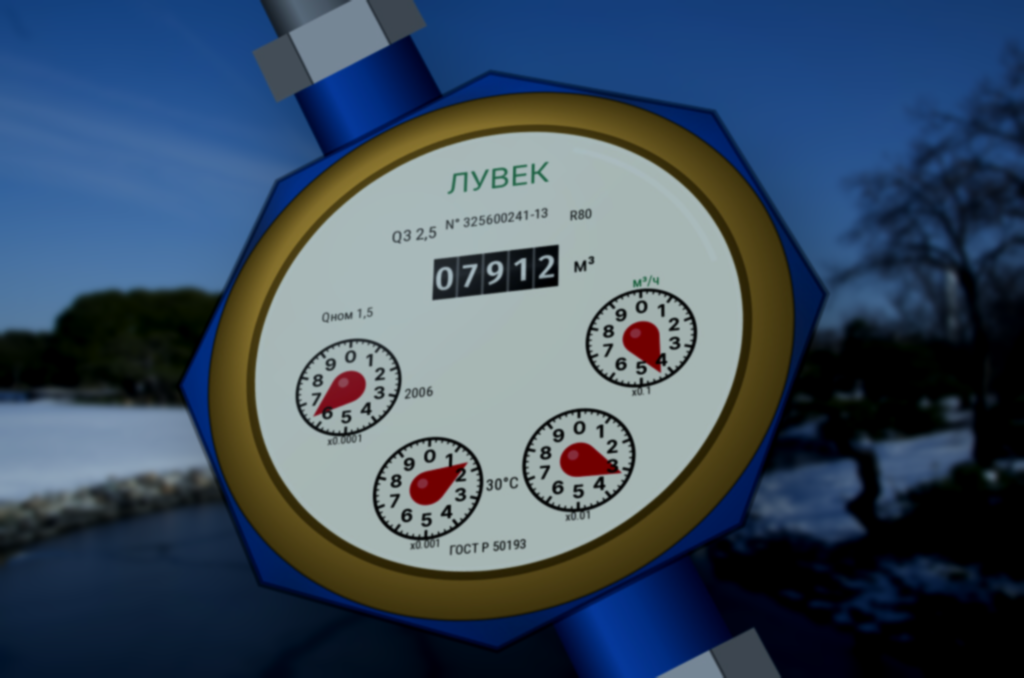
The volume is 7912.4316 m³
